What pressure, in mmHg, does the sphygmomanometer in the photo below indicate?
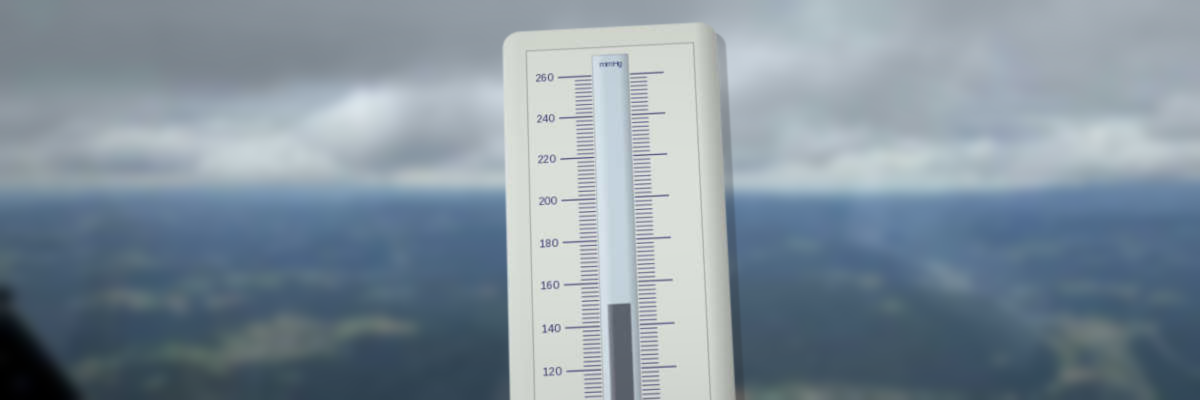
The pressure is 150 mmHg
